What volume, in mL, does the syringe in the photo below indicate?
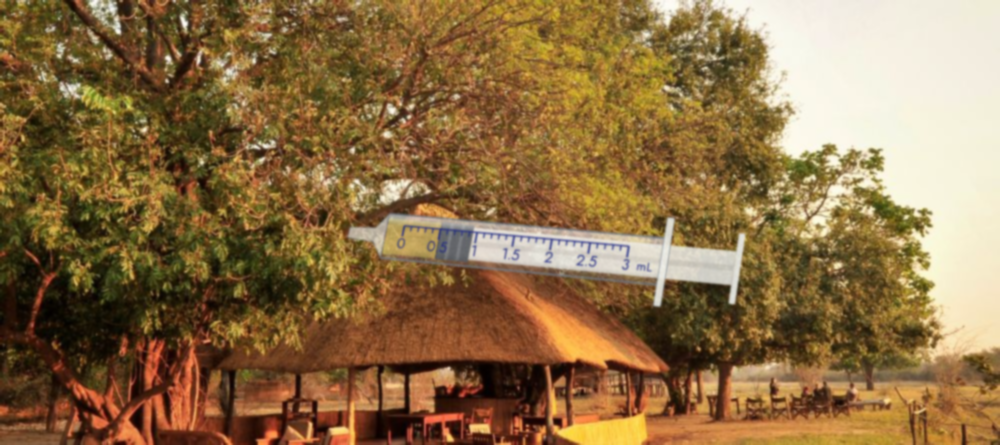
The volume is 0.5 mL
